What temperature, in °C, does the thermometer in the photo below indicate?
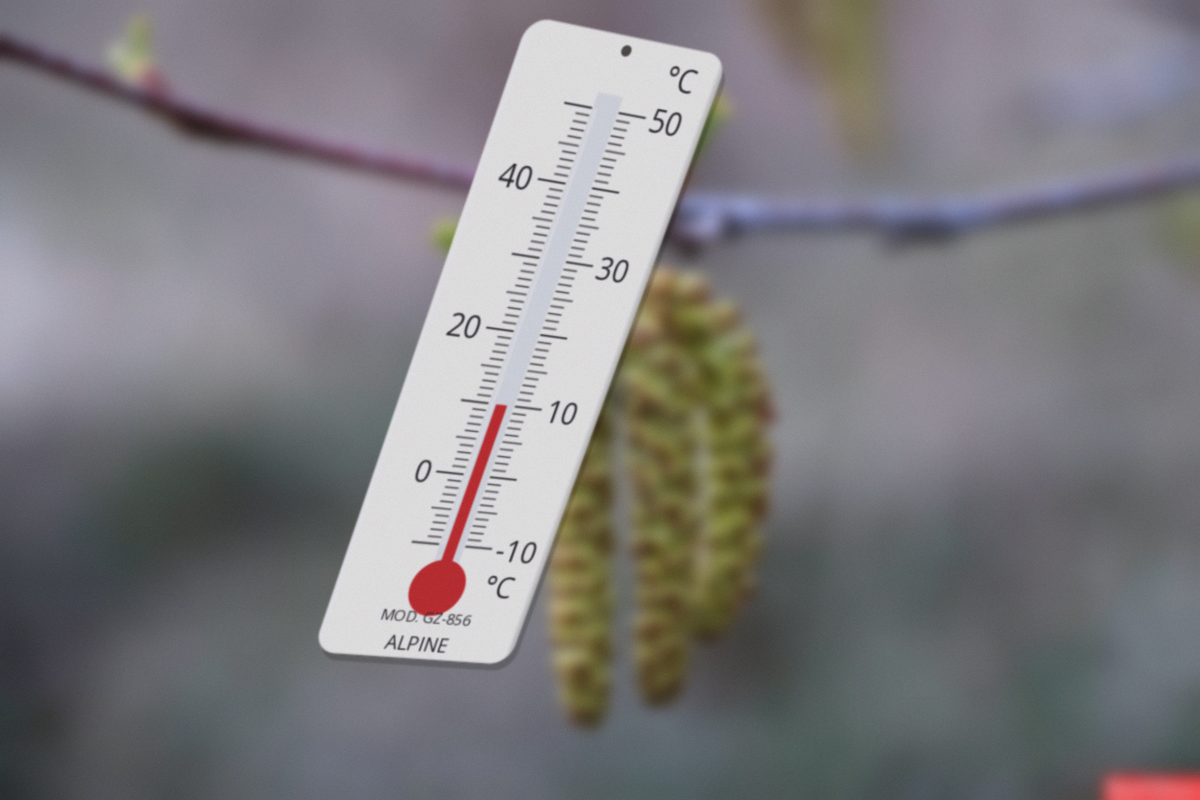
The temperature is 10 °C
